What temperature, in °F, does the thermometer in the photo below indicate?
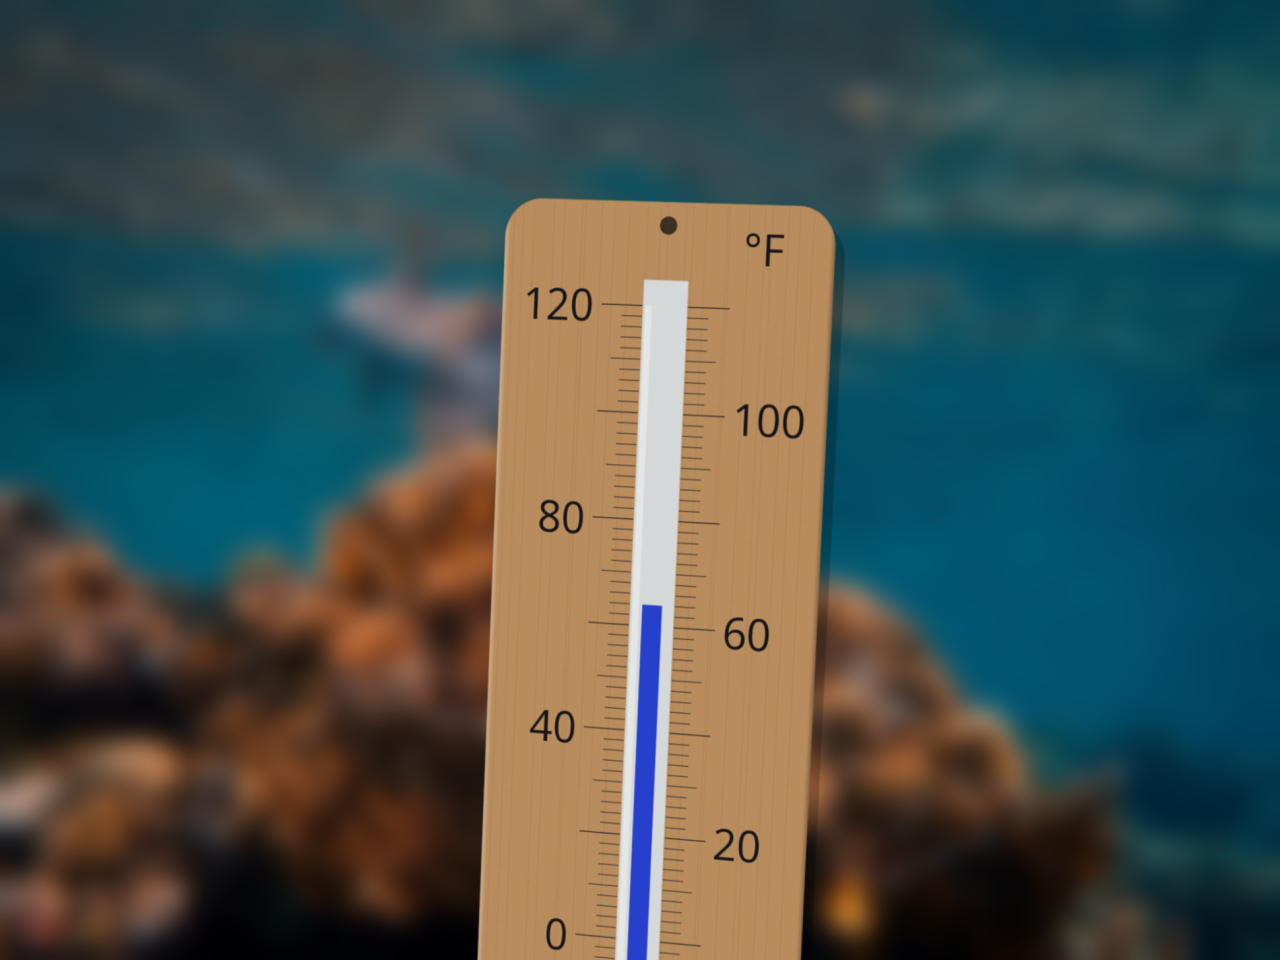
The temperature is 64 °F
